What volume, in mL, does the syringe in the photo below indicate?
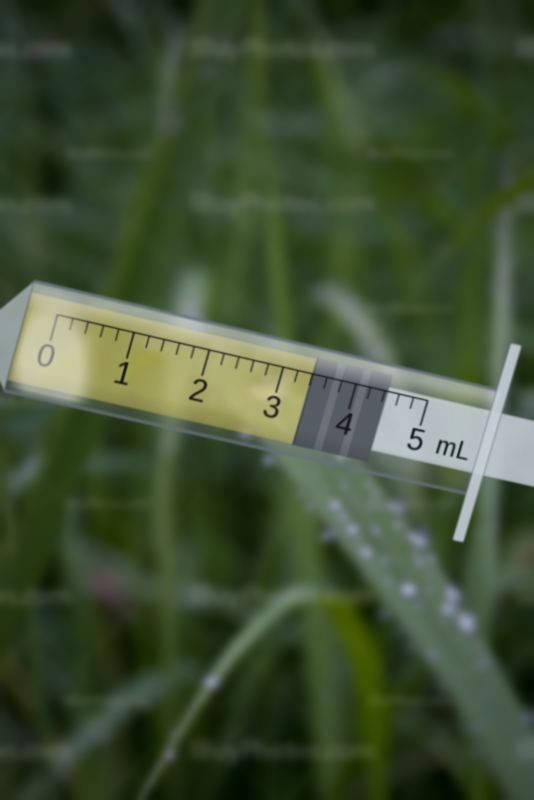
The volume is 3.4 mL
